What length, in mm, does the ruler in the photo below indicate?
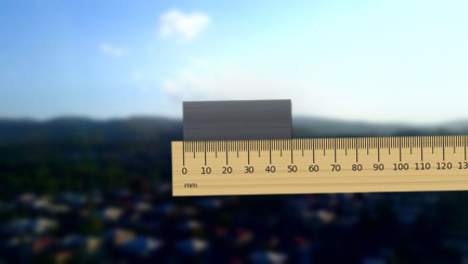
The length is 50 mm
